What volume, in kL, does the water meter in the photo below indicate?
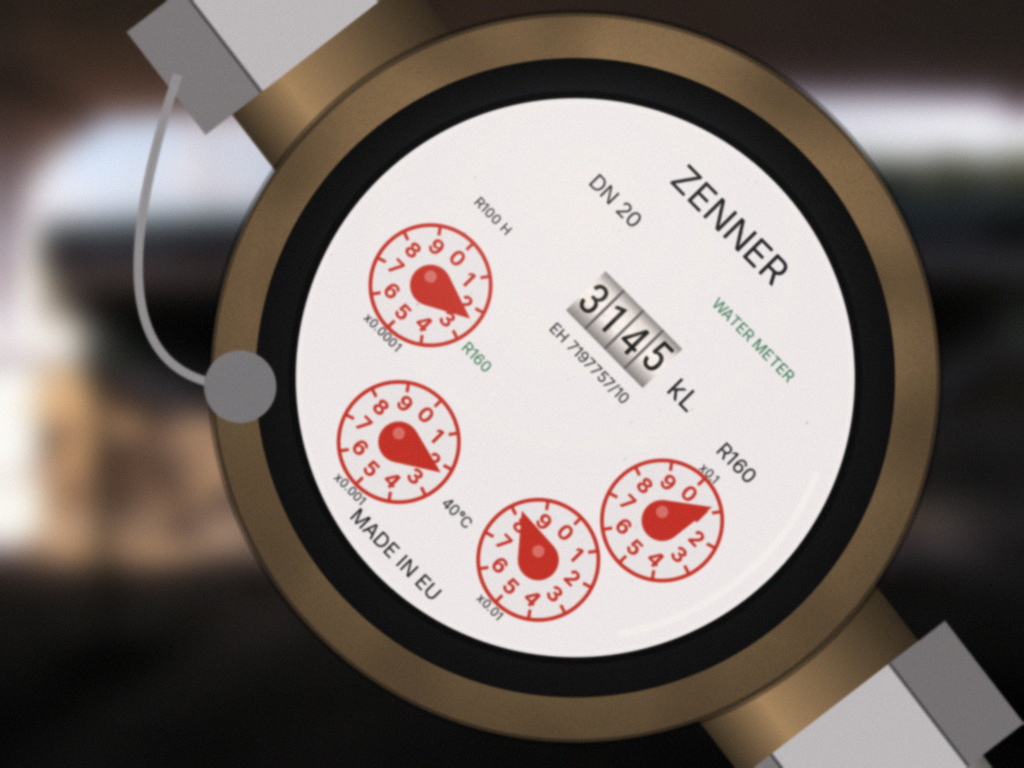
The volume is 3145.0822 kL
